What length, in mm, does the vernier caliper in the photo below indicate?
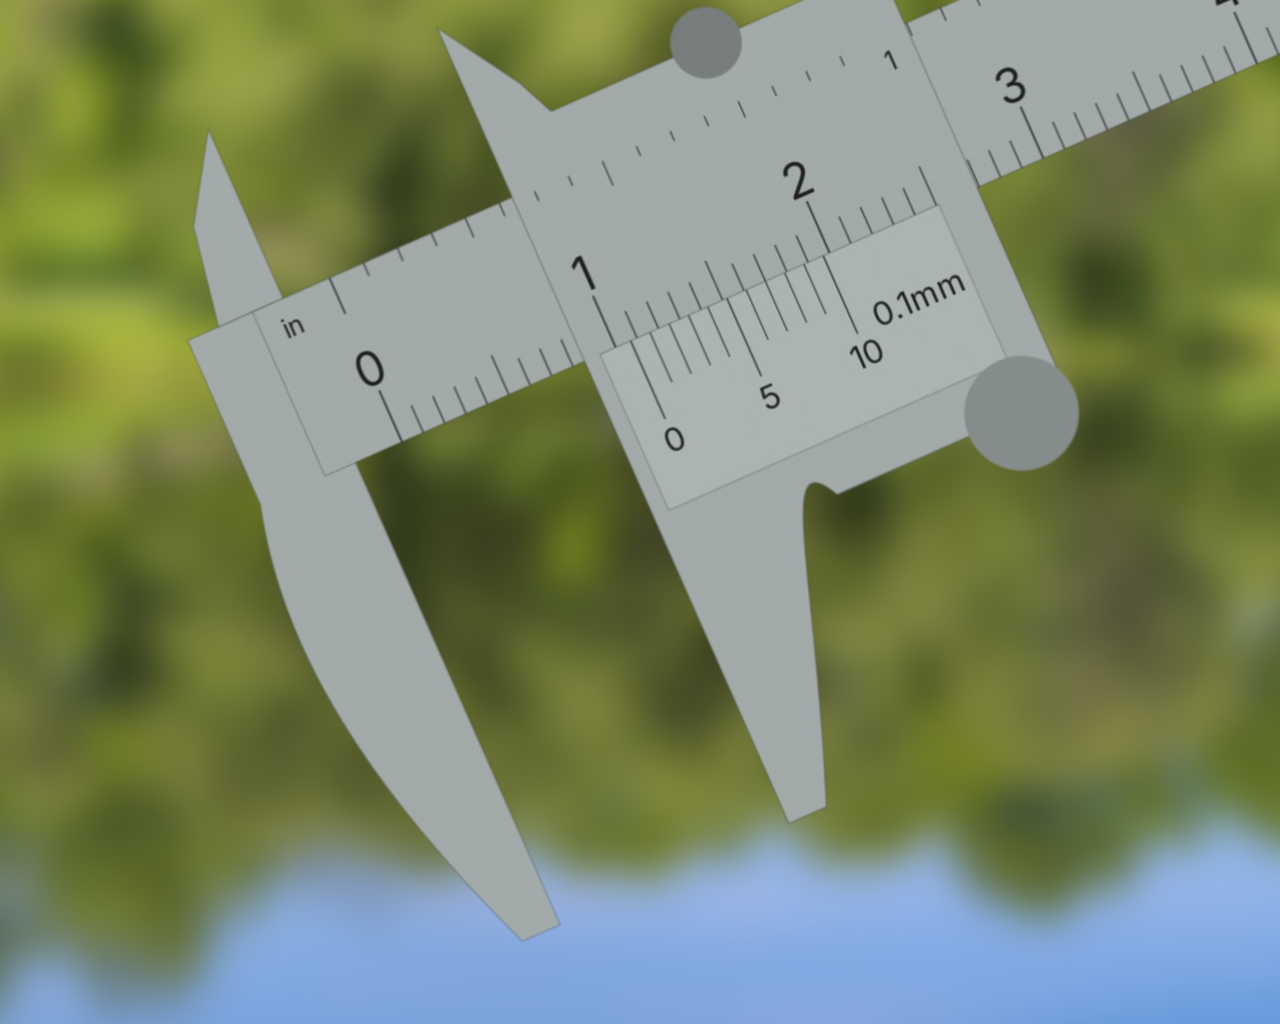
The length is 10.7 mm
